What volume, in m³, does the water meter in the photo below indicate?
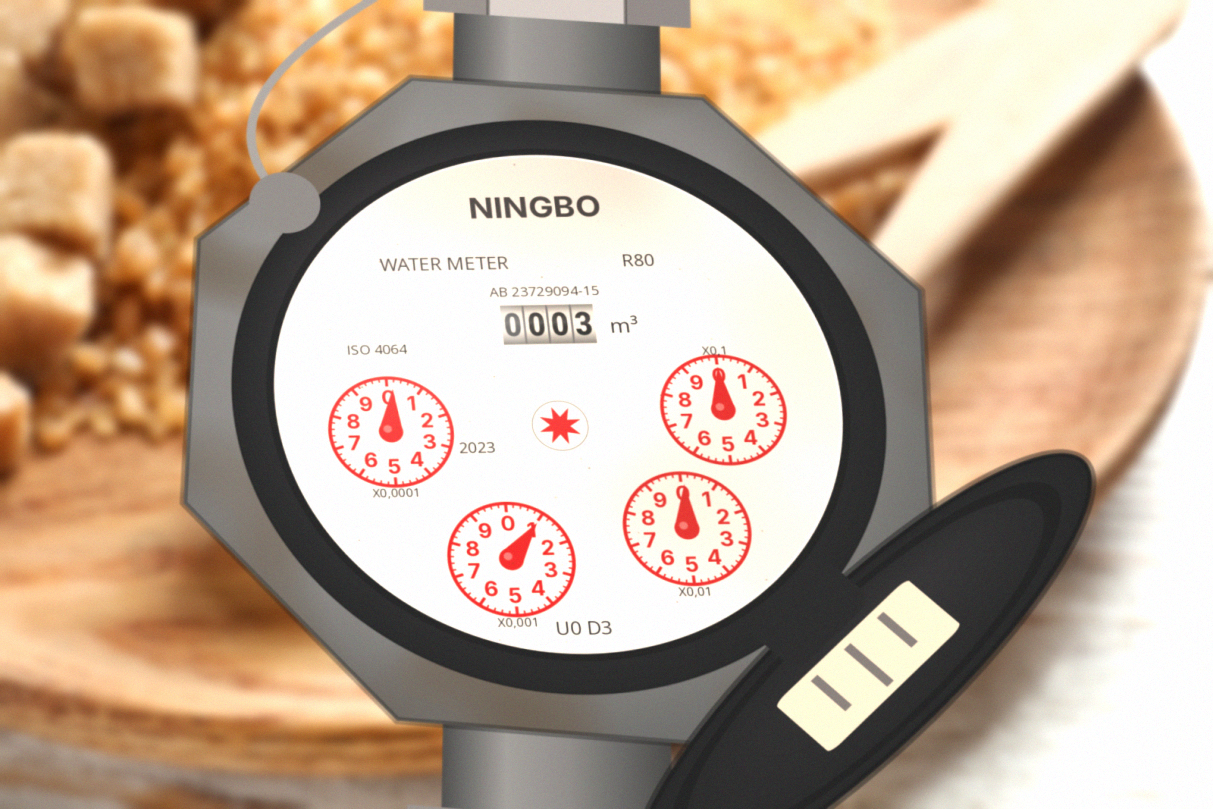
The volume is 3.0010 m³
